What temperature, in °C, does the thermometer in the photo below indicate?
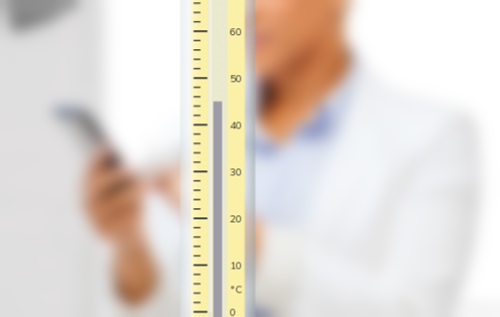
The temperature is 45 °C
